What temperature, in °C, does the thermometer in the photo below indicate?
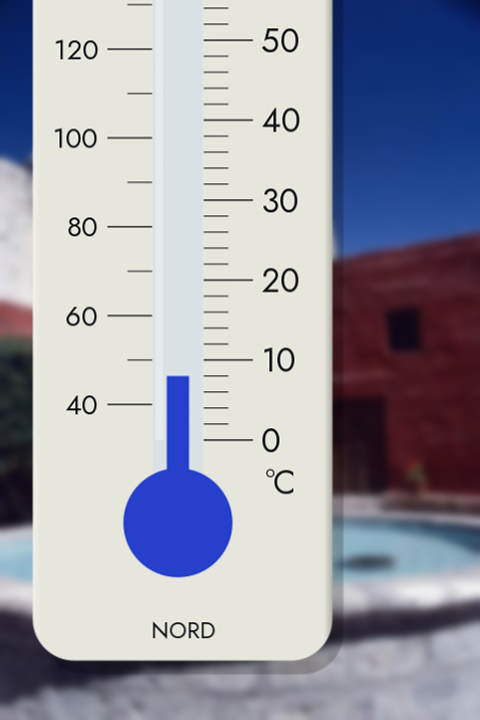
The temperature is 8 °C
